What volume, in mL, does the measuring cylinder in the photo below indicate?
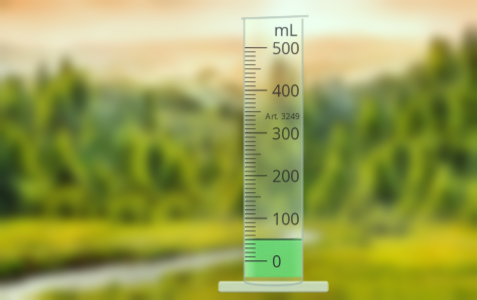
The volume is 50 mL
